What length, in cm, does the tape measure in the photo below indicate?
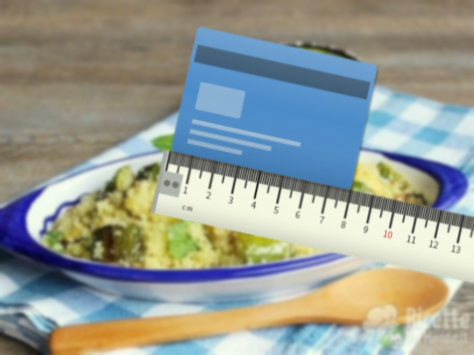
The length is 8 cm
